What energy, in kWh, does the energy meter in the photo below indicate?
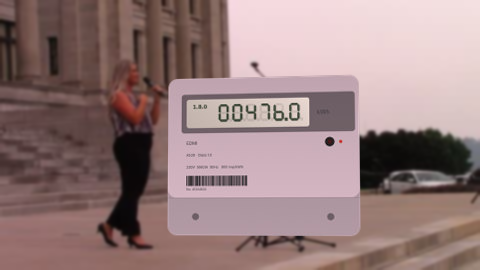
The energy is 476.0 kWh
